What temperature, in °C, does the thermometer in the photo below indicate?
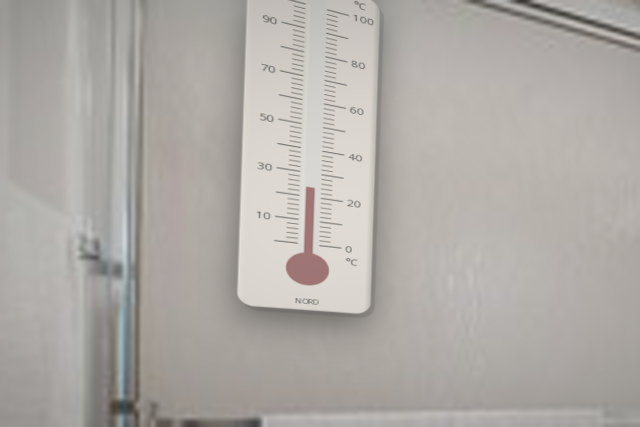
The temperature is 24 °C
